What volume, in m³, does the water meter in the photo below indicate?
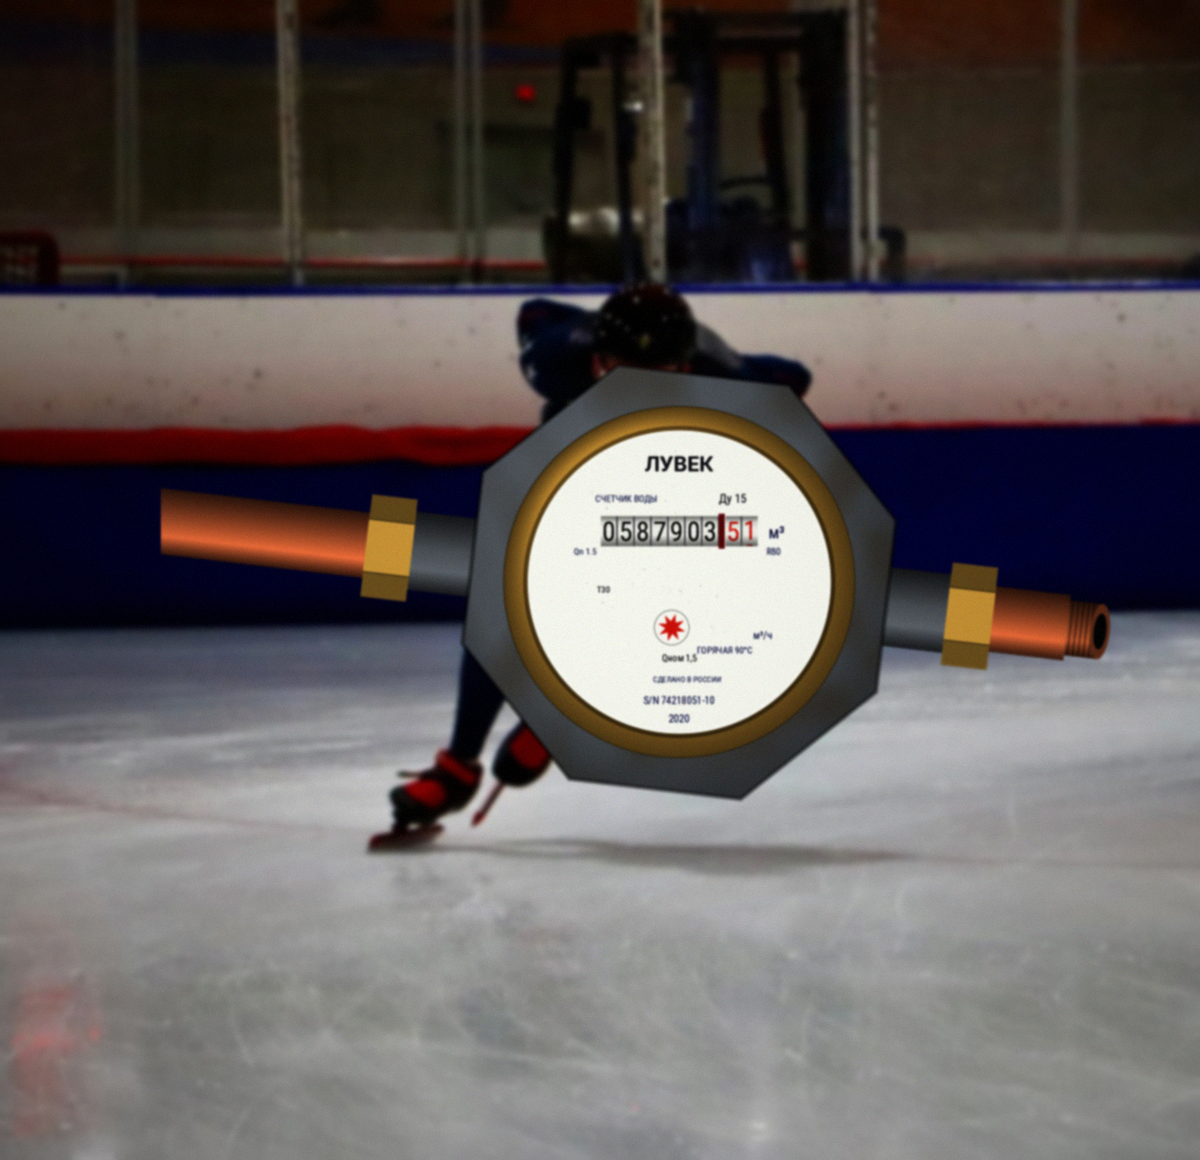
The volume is 587903.51 m³
